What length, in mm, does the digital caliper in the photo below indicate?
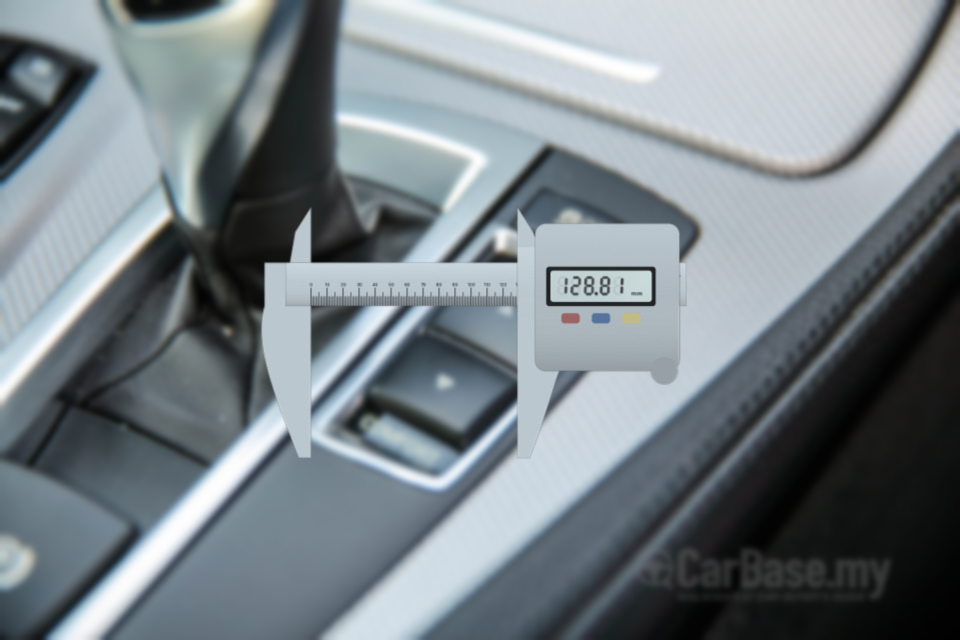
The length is 128.81 mm
